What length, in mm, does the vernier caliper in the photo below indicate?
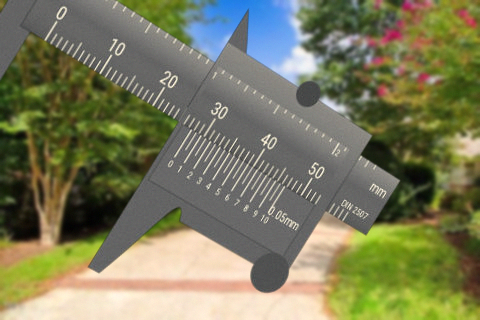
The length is 27.6 mm
